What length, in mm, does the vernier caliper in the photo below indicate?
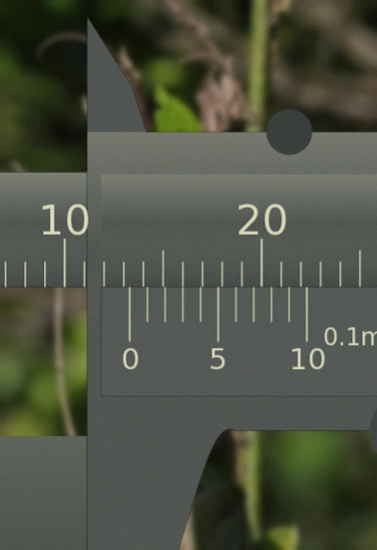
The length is 13.3 mm
